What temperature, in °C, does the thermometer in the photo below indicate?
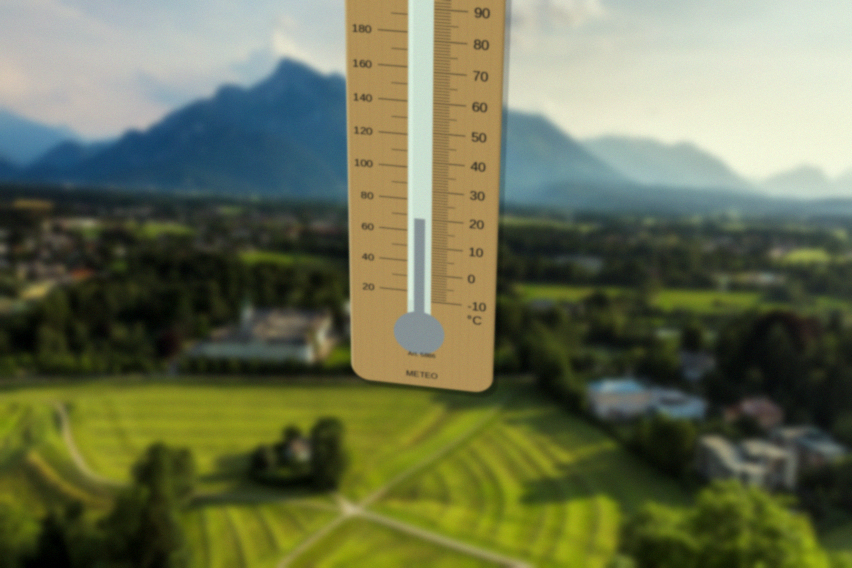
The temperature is 20 °C
